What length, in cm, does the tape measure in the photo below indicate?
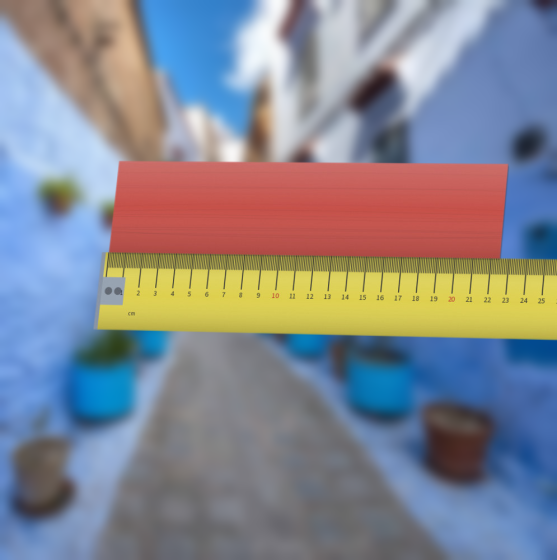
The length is 22.5 cm
